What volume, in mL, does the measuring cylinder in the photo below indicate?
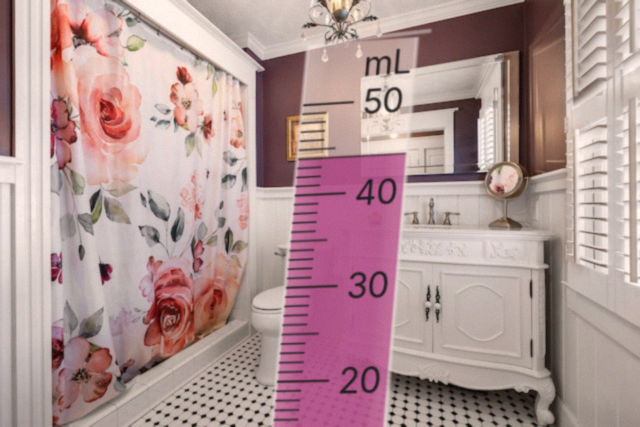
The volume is 44 mL
